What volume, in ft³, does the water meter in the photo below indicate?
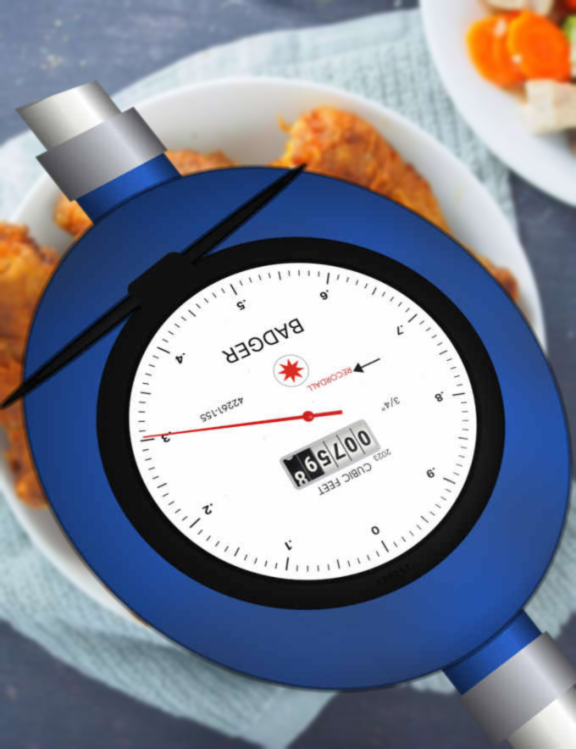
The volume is 7598.30 ft³
